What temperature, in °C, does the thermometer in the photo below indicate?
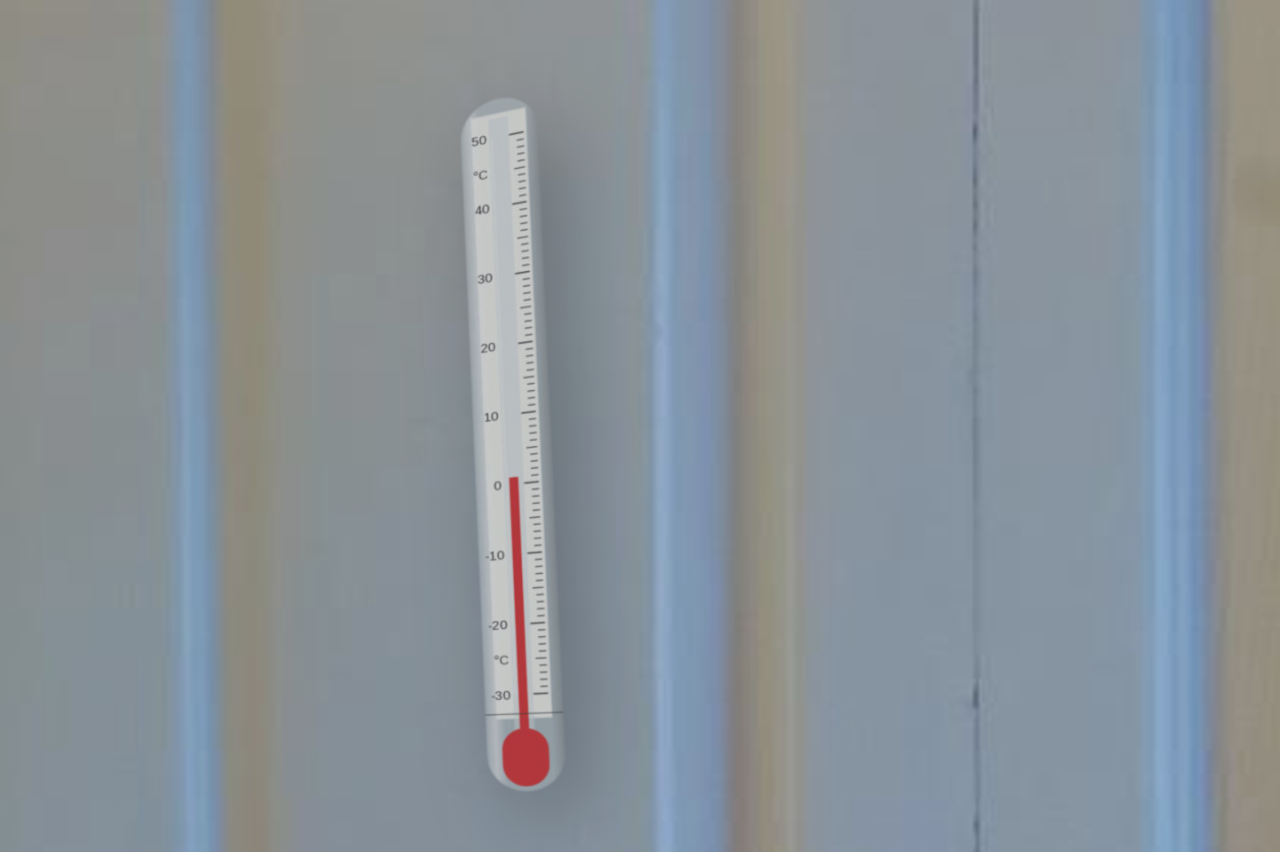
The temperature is 1 °C
